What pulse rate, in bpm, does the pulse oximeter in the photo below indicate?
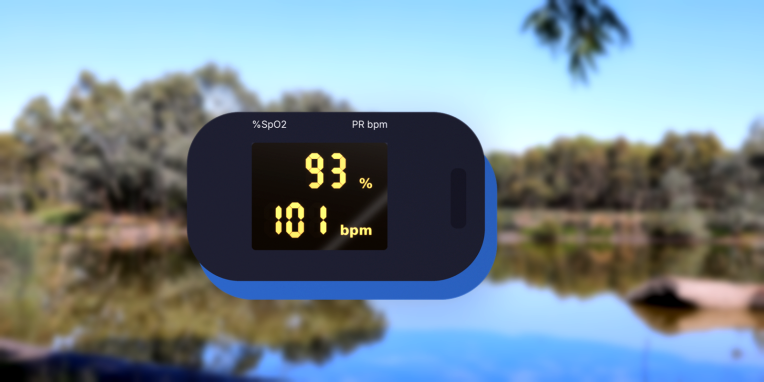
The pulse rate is 101 bpm
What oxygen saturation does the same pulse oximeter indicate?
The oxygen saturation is 93 %
